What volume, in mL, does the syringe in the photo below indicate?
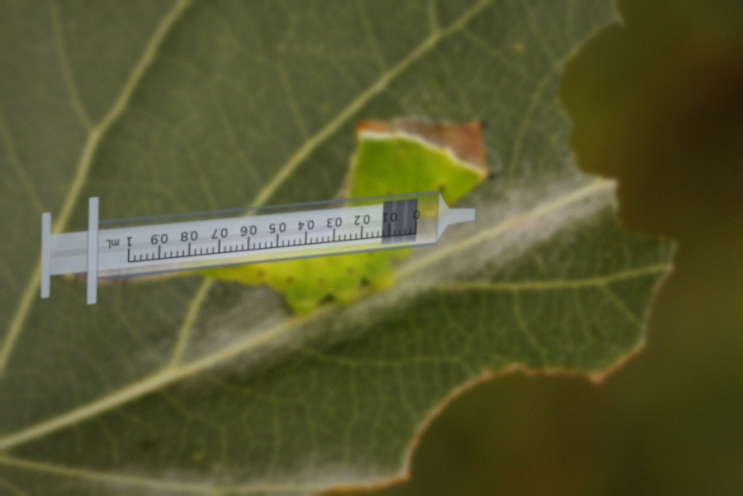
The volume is 0 mL
